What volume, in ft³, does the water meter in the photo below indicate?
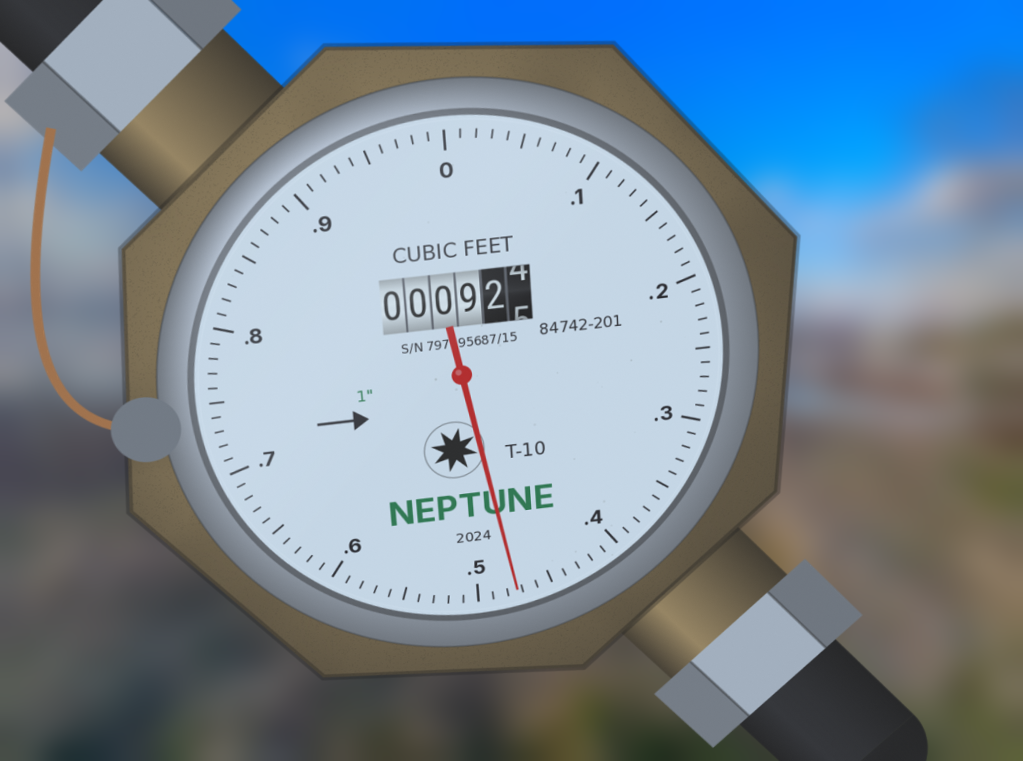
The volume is 924.47 ft³
